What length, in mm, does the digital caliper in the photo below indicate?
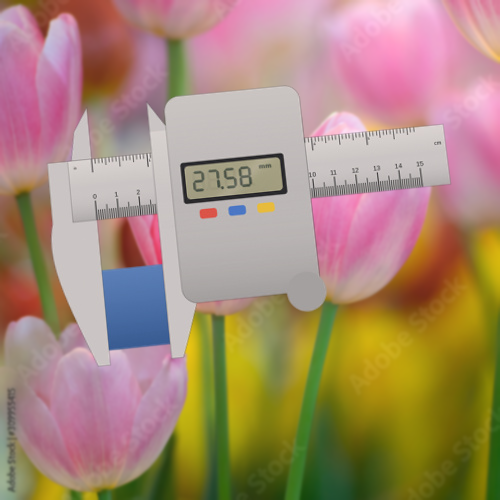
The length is 27.58 mm
